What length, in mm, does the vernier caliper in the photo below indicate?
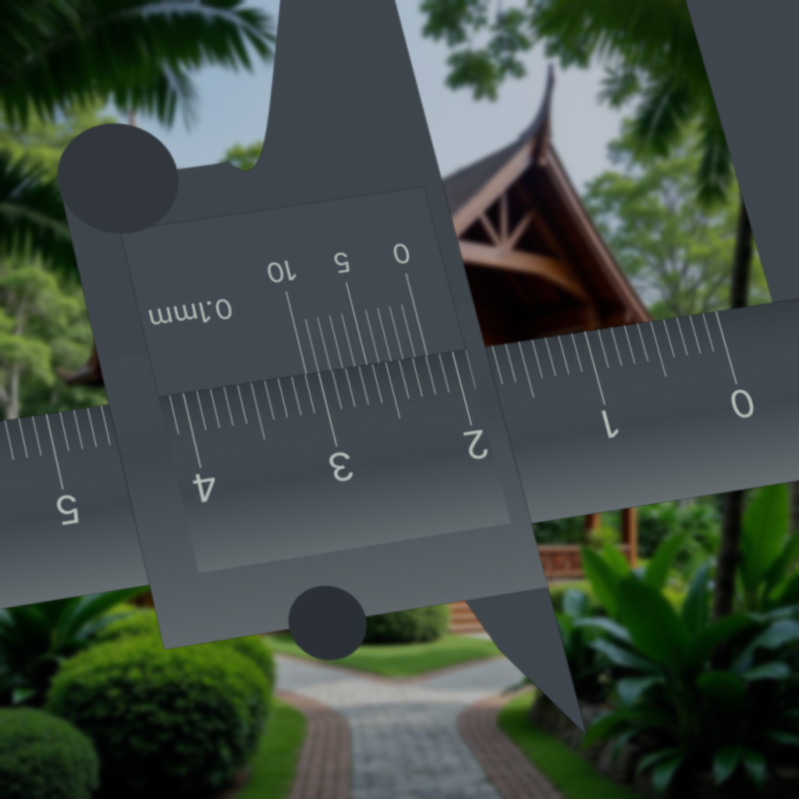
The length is 21.9 mm
